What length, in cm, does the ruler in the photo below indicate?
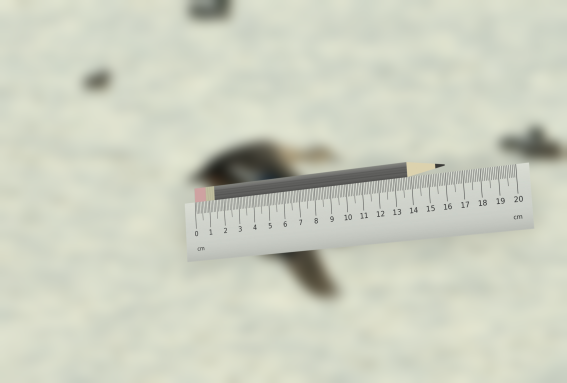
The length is 16 cm
